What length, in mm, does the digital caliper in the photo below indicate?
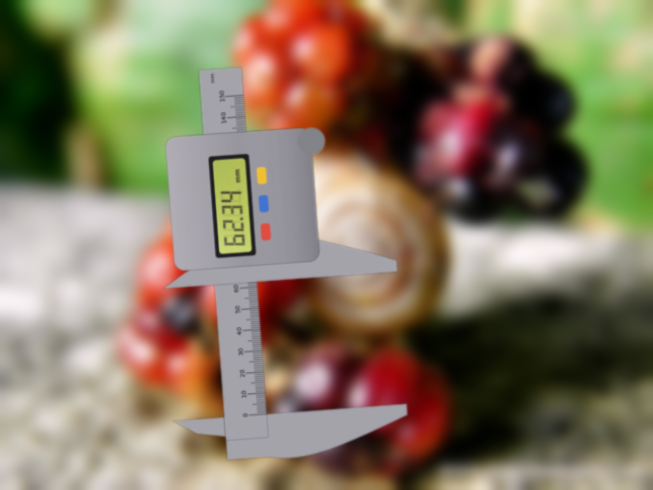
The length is 62.34 mm
